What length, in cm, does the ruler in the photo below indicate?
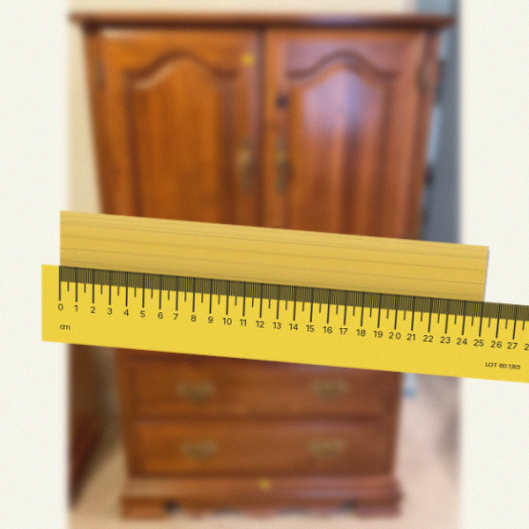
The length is 25 cm
